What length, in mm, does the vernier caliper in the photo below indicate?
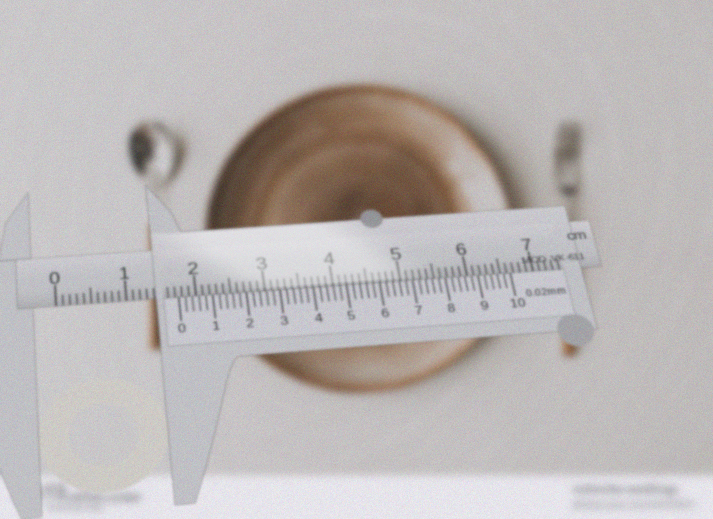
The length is 17.5 mm
